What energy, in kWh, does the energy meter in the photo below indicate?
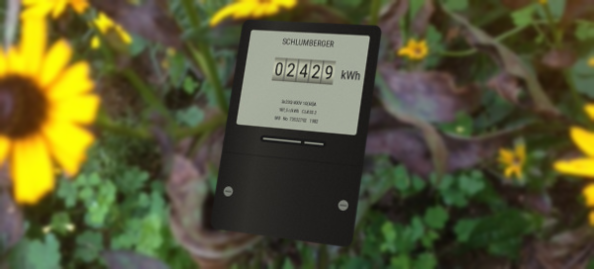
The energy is 2429 kWh
